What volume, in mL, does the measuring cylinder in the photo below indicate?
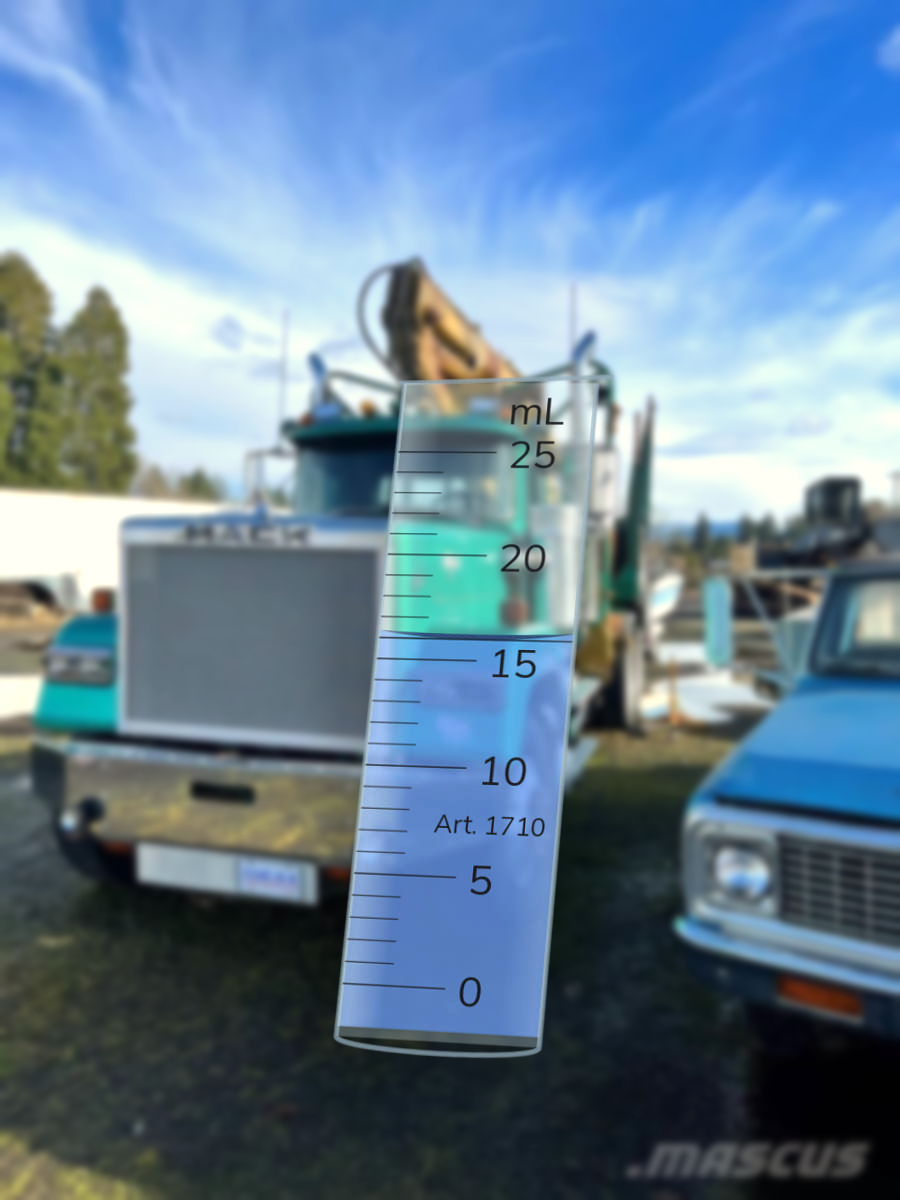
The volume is 16 mL
